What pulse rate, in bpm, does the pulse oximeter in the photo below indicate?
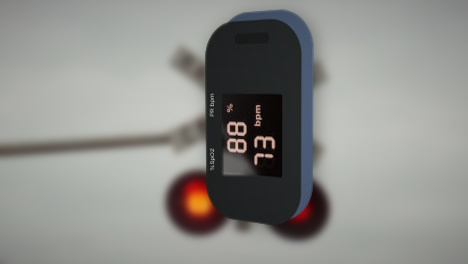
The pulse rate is 73 bpm
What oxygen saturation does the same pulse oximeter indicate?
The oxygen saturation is 88 %
